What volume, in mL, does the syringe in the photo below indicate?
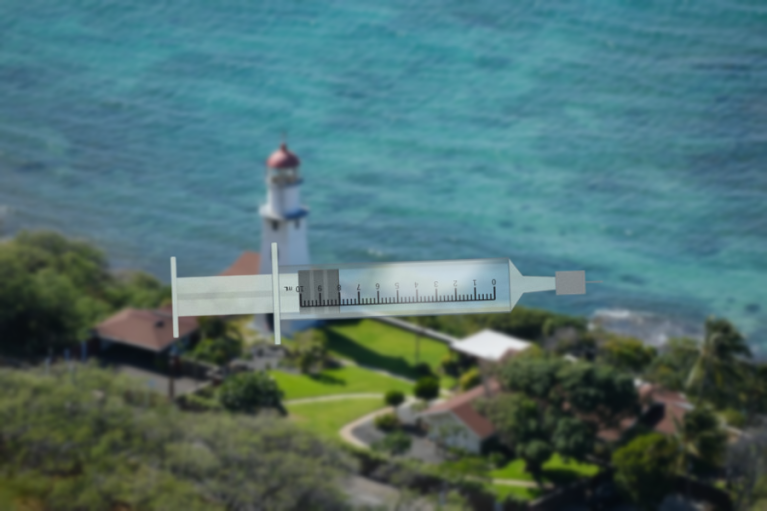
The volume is 8 mL
